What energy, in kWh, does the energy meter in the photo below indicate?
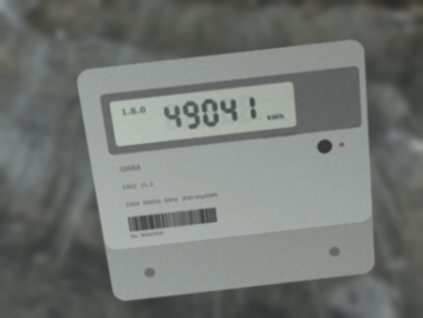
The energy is 49041 kWh
